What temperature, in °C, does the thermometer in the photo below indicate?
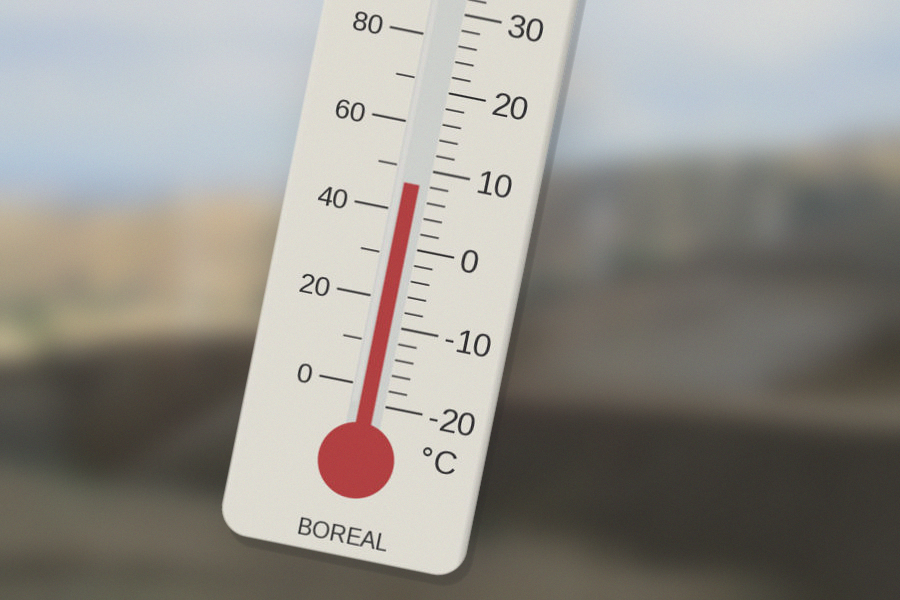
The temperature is 8 °C
